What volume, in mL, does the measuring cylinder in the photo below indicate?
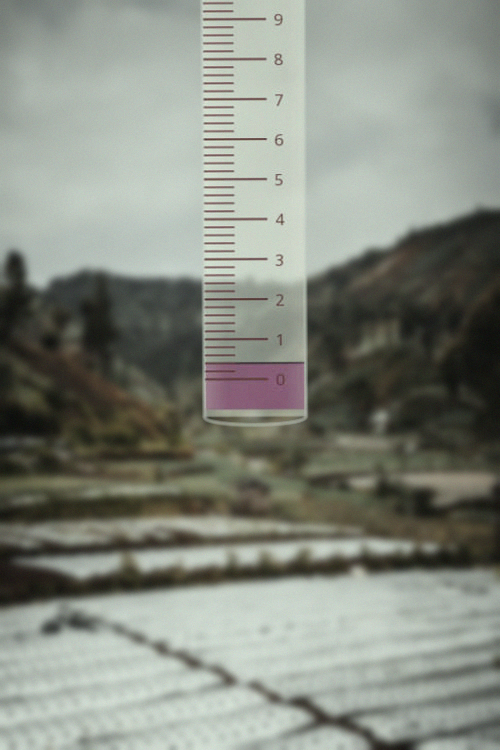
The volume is 0.4 mL
